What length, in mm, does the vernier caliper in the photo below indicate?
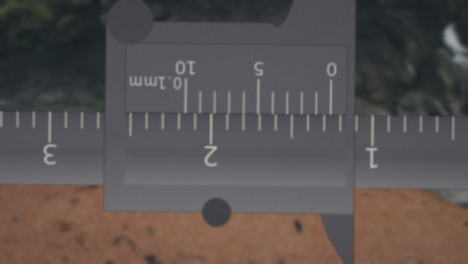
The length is 12.6 mm
